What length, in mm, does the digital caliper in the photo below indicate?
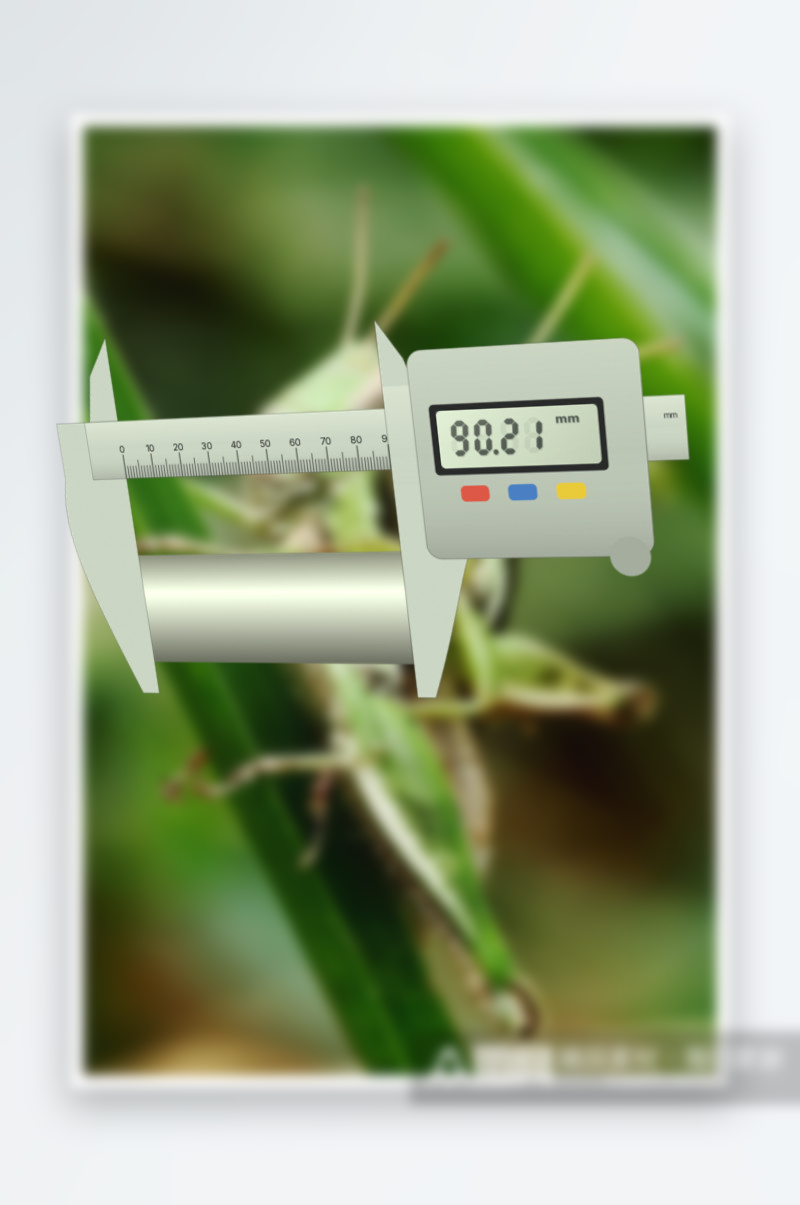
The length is 90.21 mm
